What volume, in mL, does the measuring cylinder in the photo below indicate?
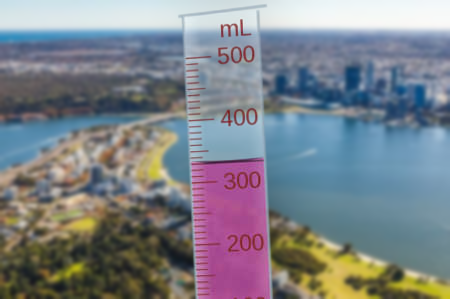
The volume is 330 mL
